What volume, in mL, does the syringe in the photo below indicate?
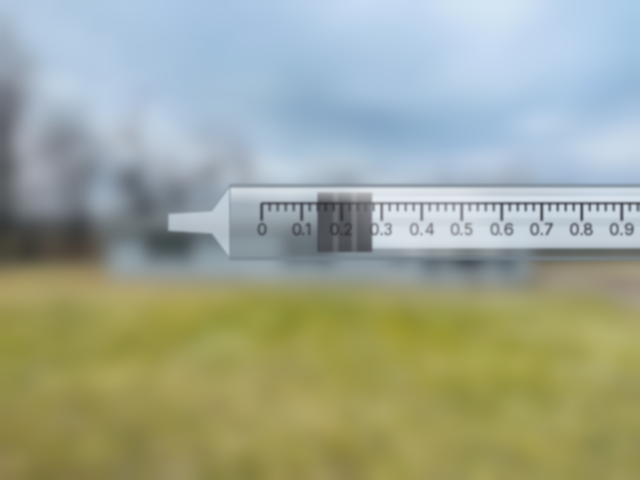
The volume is 0.14 mL
